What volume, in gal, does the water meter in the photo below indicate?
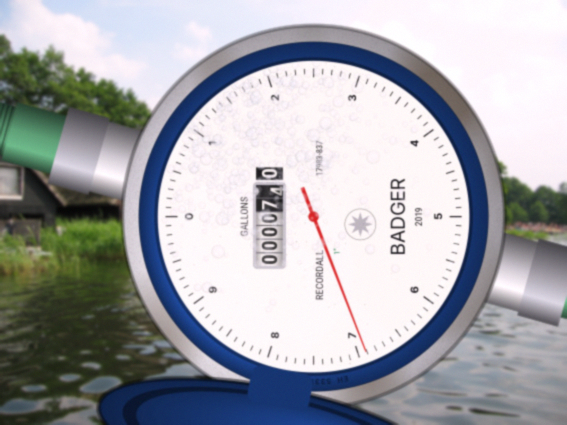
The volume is 736.9 gal
